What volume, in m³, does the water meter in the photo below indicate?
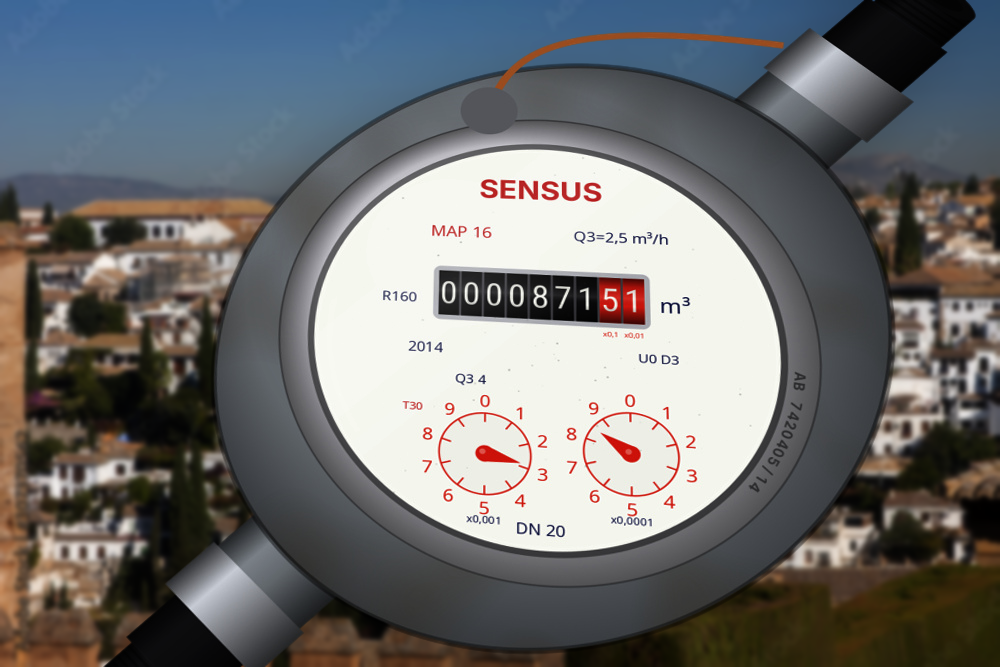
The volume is 871.5128 m³
